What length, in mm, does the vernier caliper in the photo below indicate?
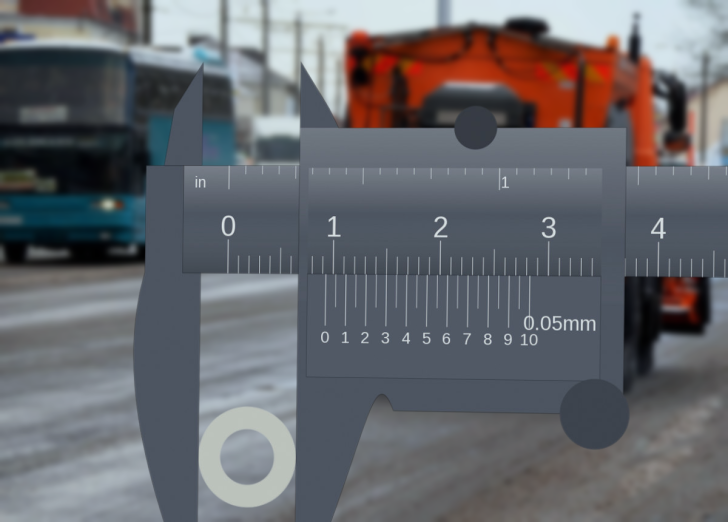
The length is 9.3 mm
